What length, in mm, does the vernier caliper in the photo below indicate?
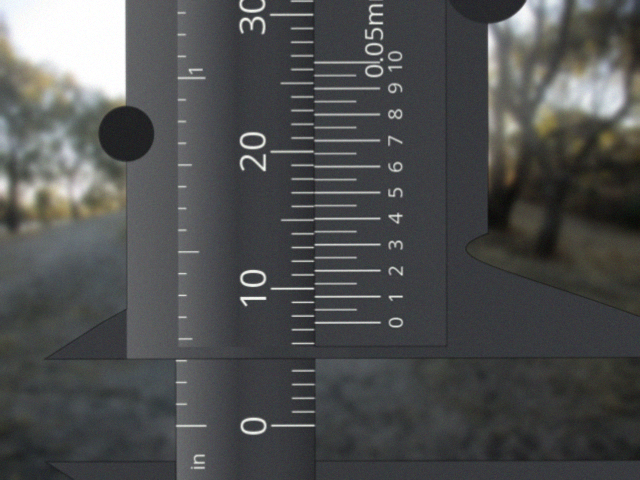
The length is 7.5 mm
